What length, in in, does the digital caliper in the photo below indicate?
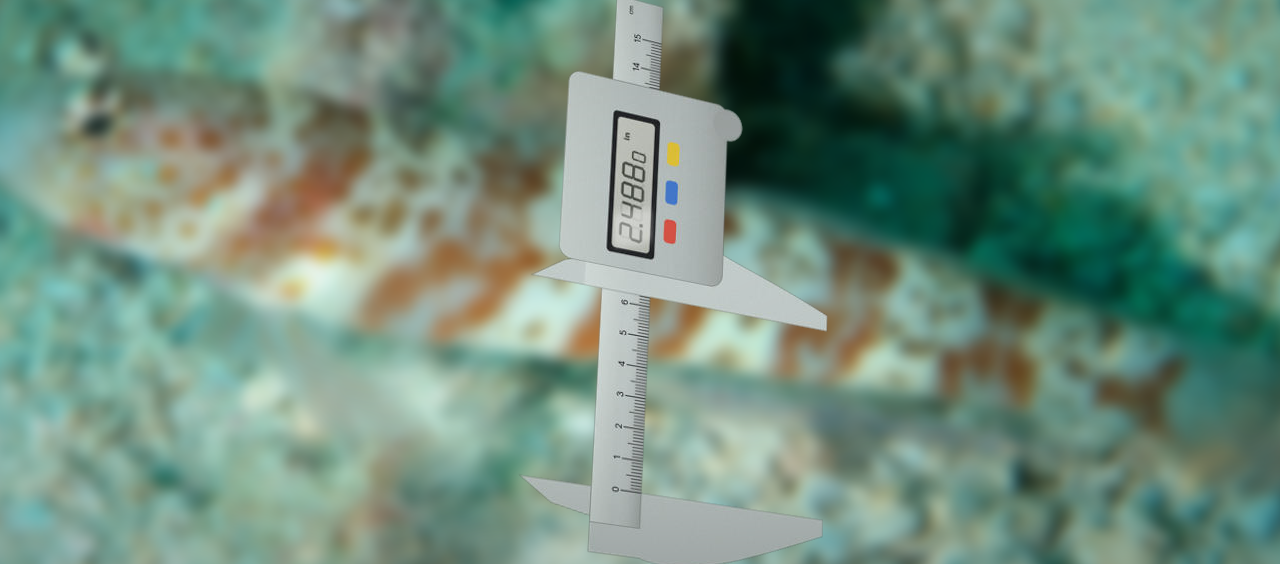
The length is 2.4880 in
